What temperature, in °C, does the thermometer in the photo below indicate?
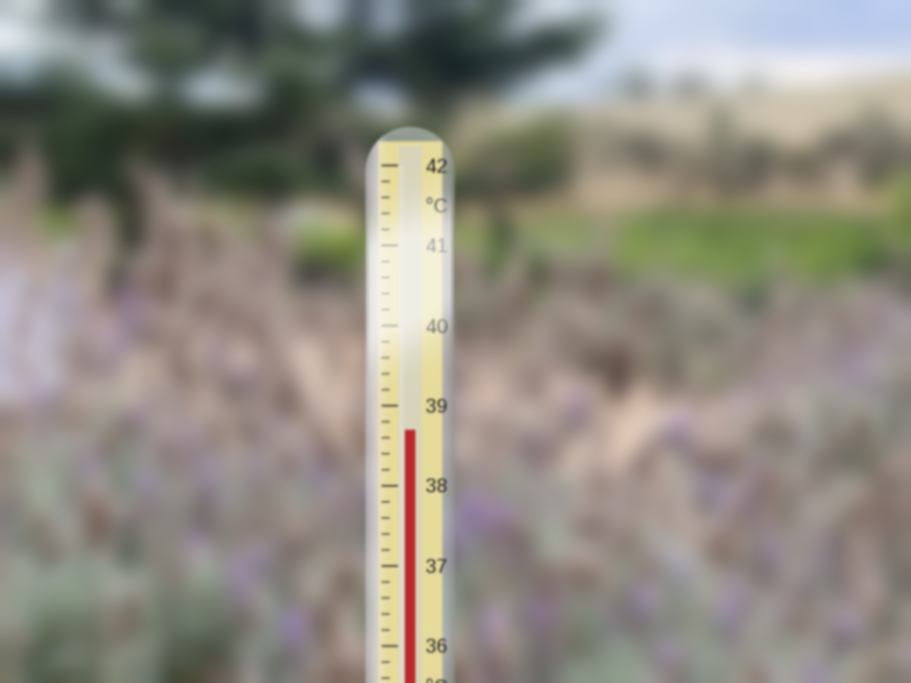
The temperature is 38.7 °C
